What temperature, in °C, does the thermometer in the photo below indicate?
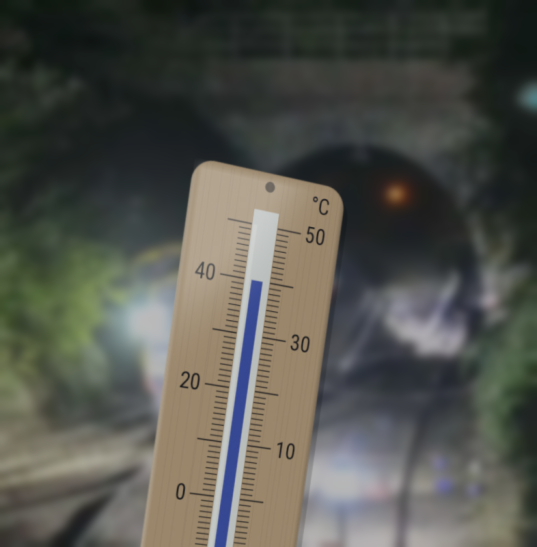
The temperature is 40 °C
